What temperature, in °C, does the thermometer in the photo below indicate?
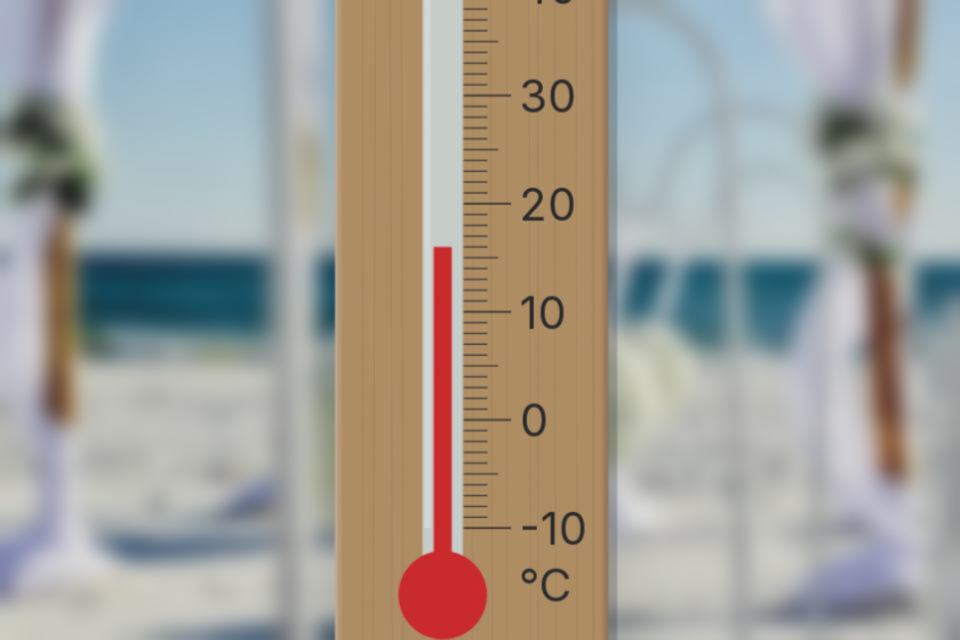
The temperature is 16 °C
